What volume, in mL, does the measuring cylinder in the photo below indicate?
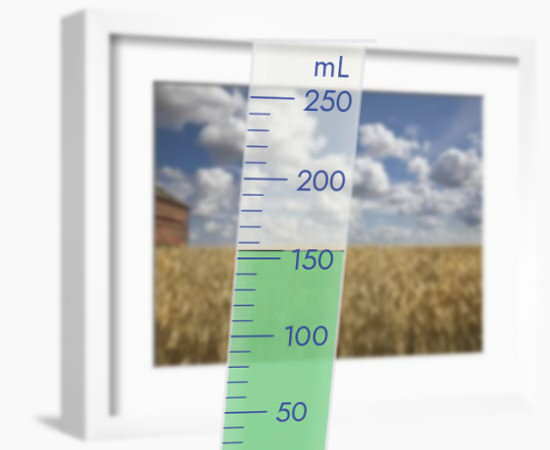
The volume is 155 mL
